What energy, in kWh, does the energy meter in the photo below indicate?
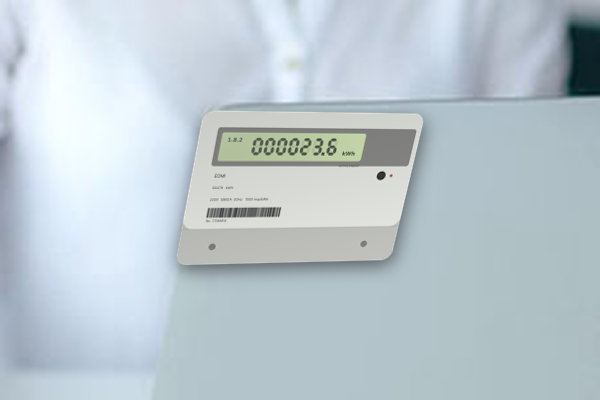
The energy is 23.6 kWh
